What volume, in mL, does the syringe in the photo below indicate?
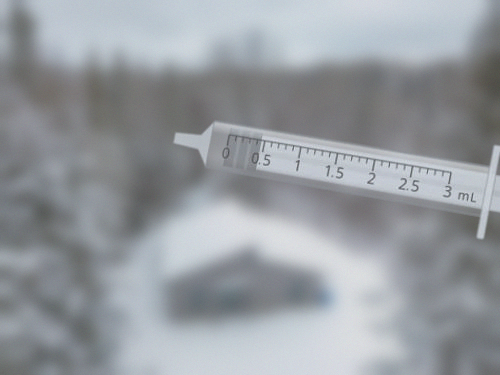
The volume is 0 mL
